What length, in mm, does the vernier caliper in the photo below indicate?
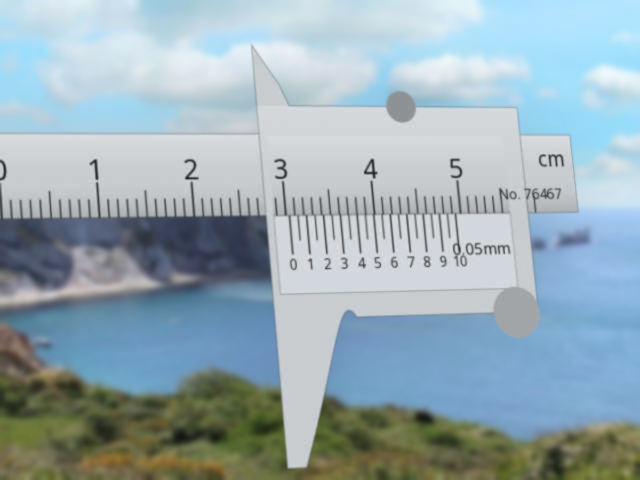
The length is 30.4 mm
